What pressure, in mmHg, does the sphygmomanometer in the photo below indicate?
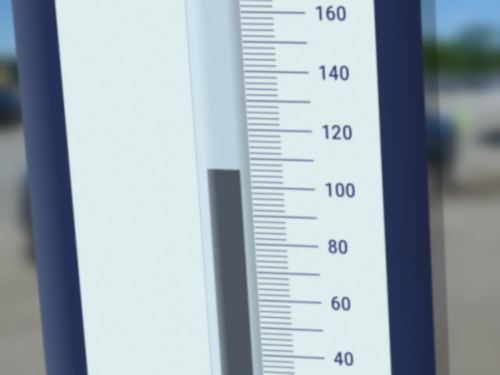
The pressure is 106 mmHg
